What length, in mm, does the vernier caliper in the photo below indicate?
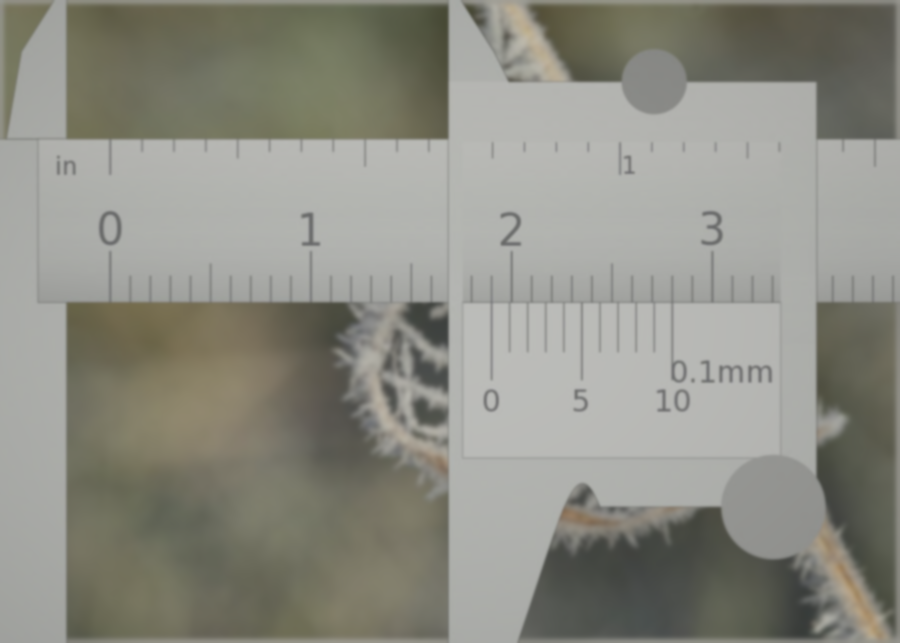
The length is 19.0 mm
